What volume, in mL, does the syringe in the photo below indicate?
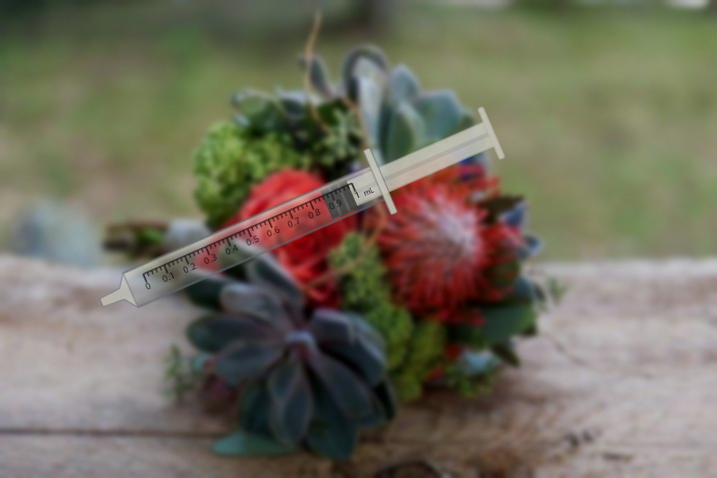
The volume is 0.86 mL
